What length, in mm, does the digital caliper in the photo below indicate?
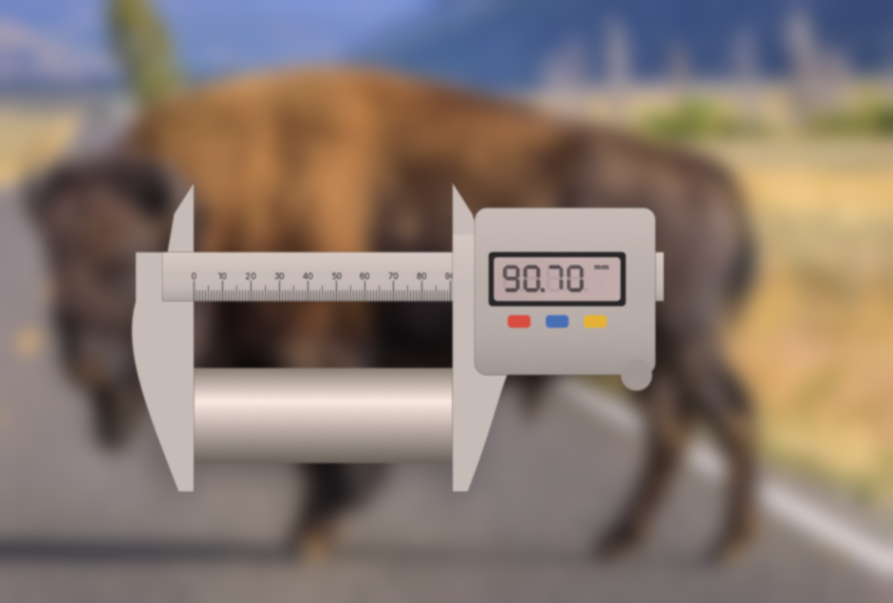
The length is 90.70 mm
